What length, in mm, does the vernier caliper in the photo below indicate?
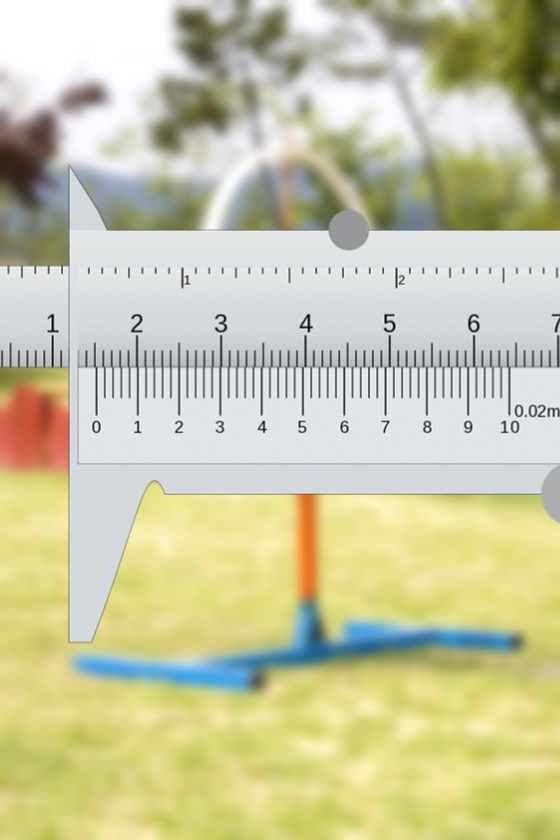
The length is 15.2 mm
